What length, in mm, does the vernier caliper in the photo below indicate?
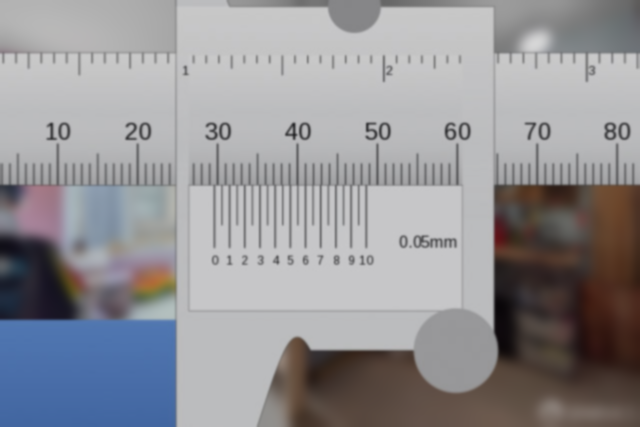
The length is 29.6 mm
